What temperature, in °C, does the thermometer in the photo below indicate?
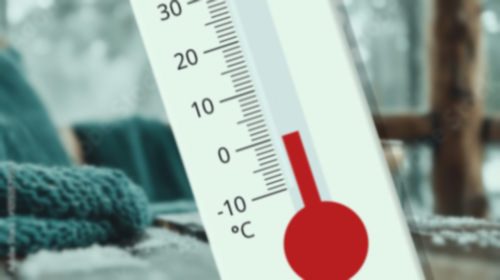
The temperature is 0 °C
